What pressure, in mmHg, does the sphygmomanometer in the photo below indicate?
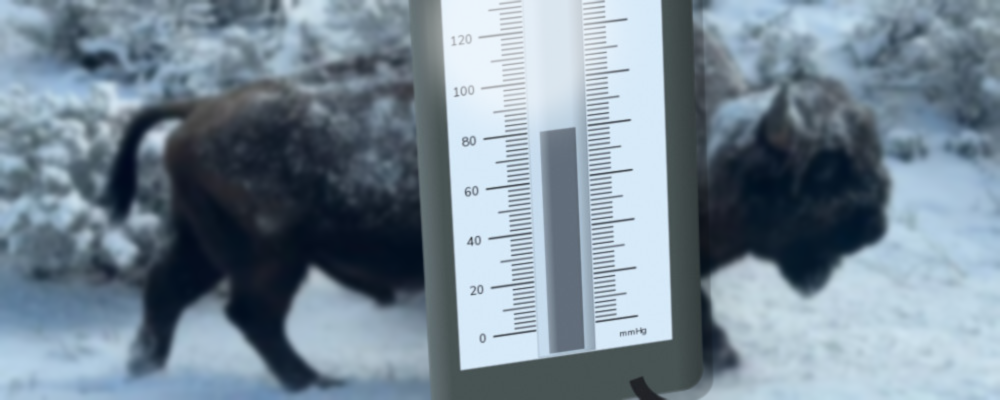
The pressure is 80 mmHg
